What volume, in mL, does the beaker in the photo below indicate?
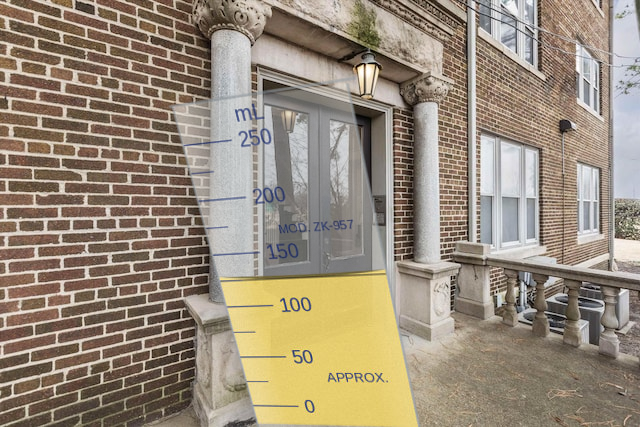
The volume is 125 mL
